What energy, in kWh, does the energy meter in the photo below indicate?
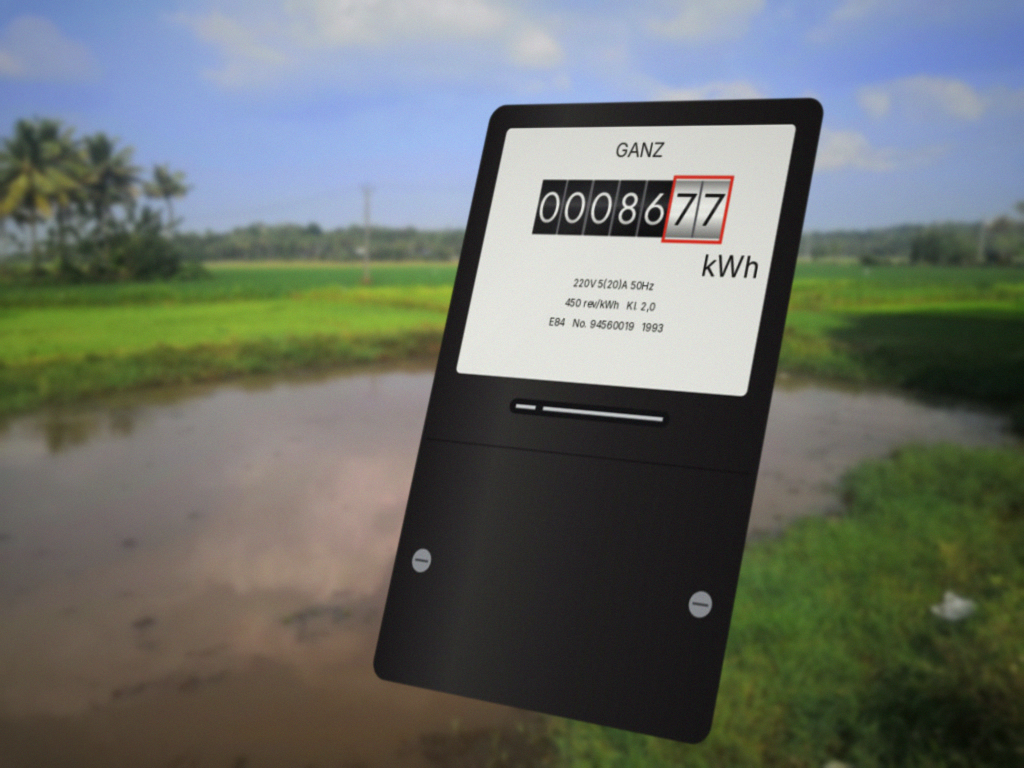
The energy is 86.77 kWh
